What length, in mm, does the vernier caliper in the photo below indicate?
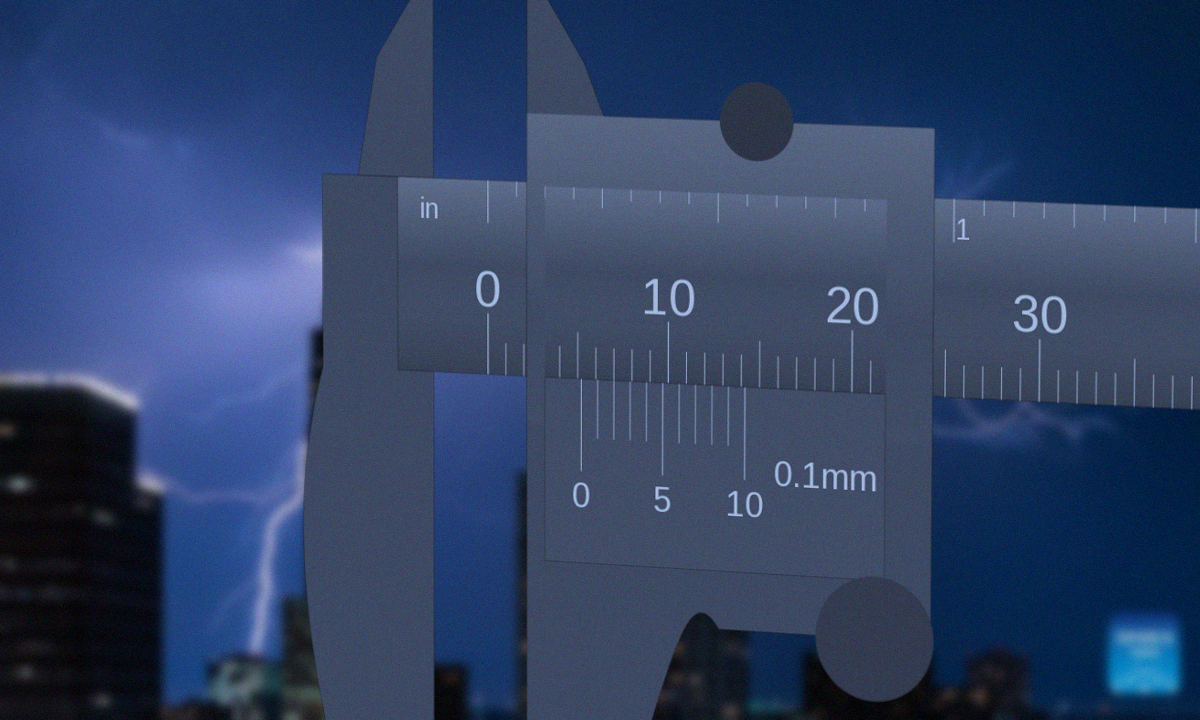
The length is 5.2 mm
